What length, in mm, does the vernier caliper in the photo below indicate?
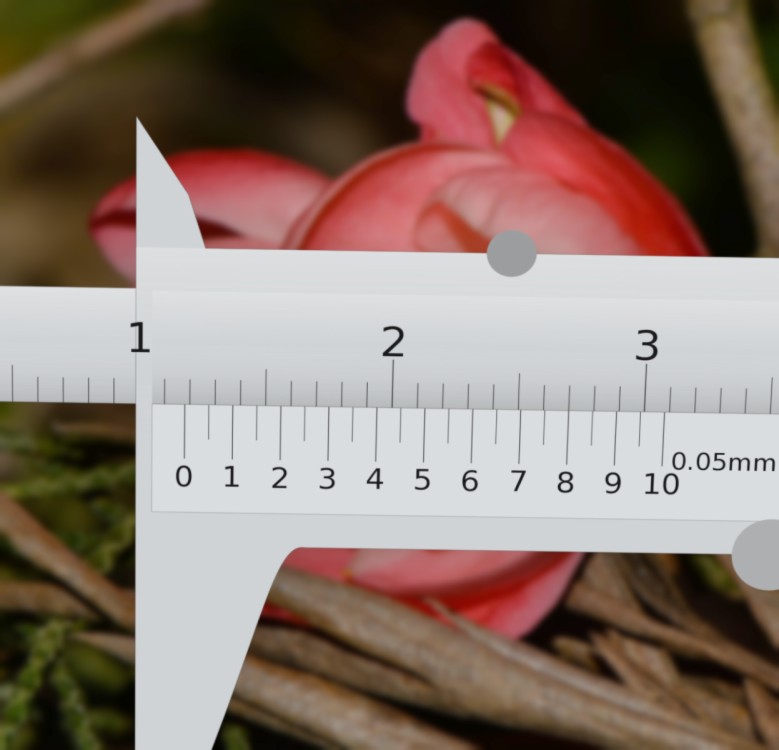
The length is 11.80 mm
